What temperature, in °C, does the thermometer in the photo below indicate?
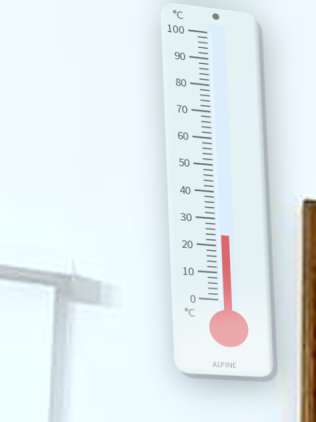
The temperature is 24 °C
